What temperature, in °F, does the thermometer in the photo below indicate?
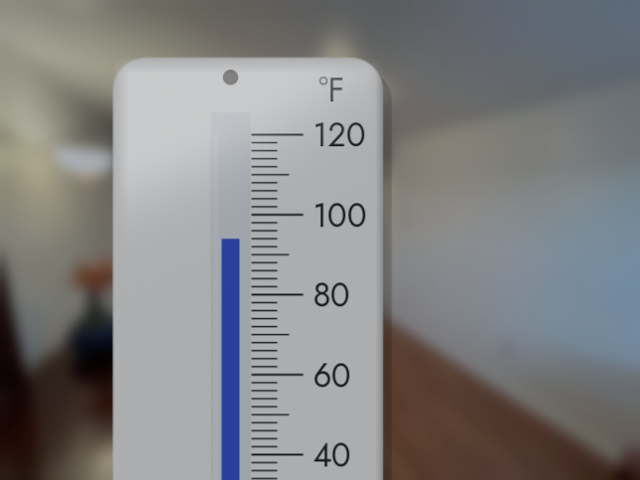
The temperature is 94 °F
